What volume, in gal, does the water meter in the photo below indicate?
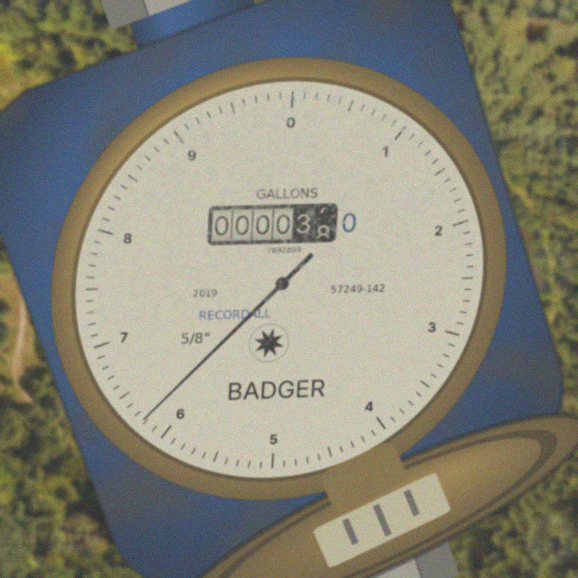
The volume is 376.2 gal
